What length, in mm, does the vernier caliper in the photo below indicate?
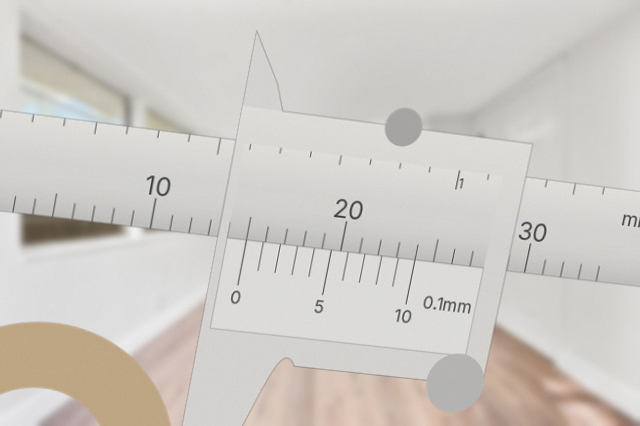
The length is 15.0 mm
